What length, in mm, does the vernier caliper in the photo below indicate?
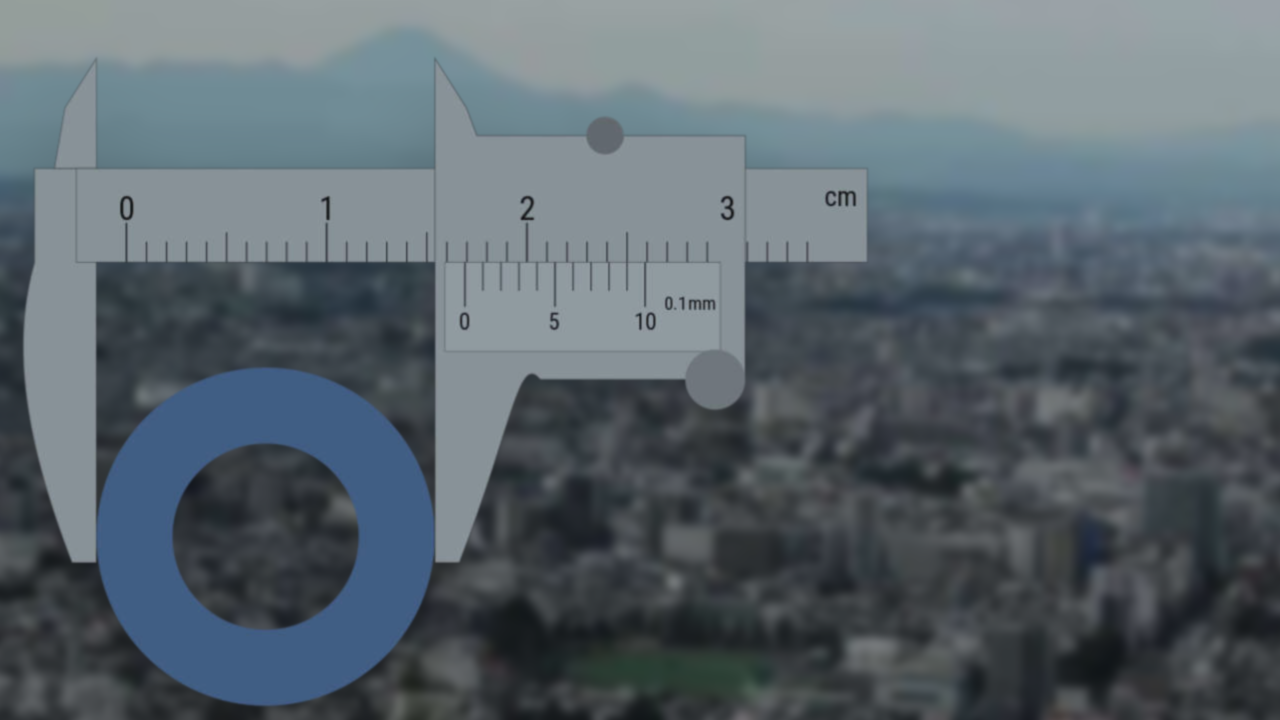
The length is 16.9 mm
